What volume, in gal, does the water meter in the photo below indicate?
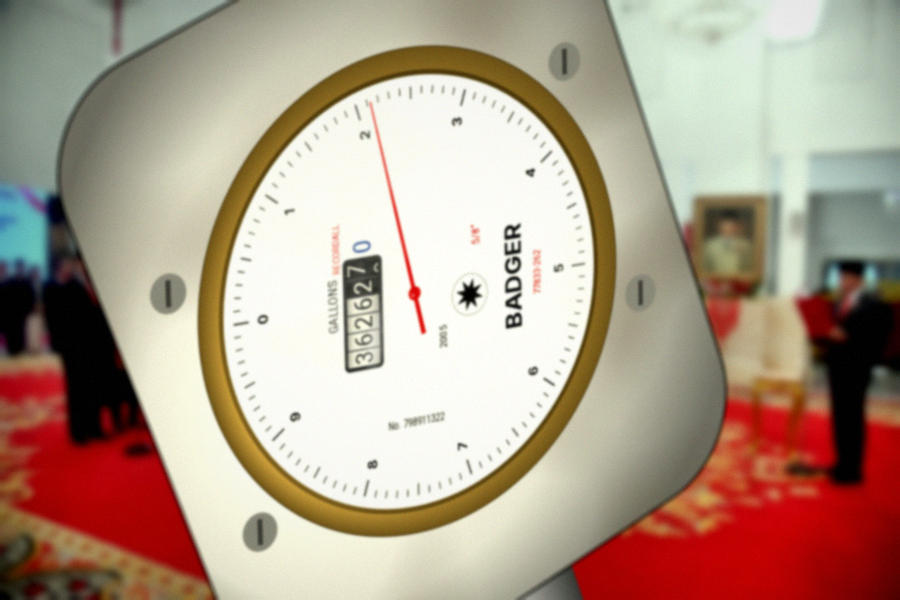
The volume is 3626272.1 gal
